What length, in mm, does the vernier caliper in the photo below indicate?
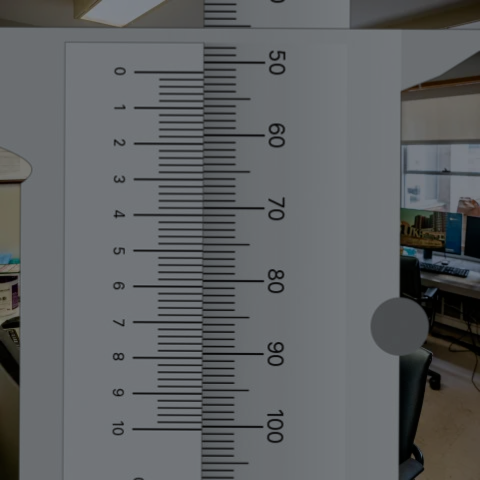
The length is 51.4 mm
